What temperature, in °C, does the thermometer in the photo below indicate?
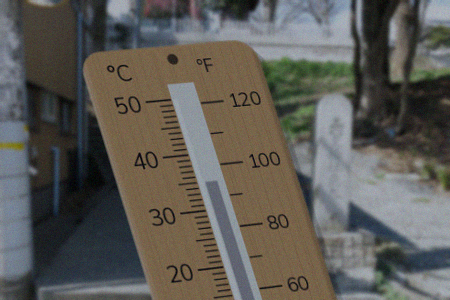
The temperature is 35 °C
